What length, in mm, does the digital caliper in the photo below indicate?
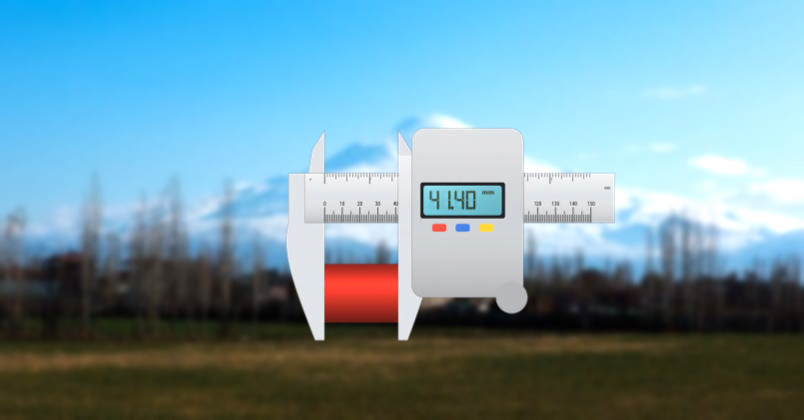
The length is 41.40 mm
